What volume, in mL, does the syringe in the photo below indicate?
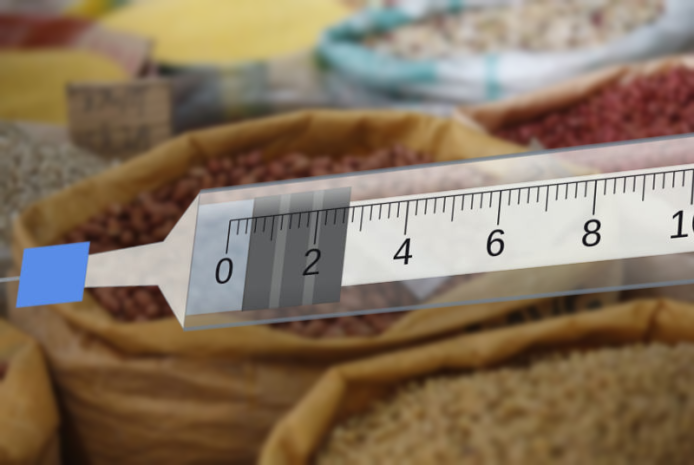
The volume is 0.5 mL
